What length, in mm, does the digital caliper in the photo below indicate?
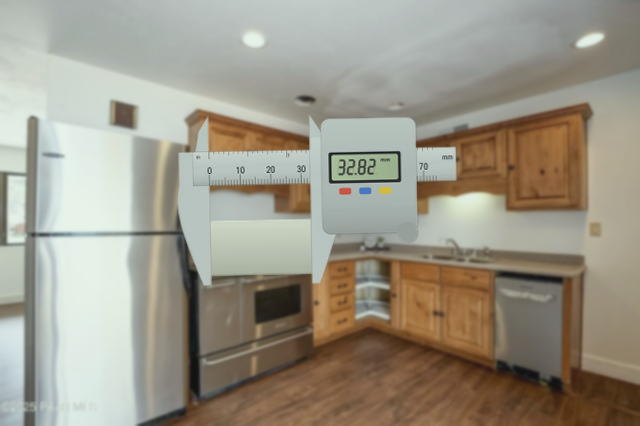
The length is 32.82 mm
